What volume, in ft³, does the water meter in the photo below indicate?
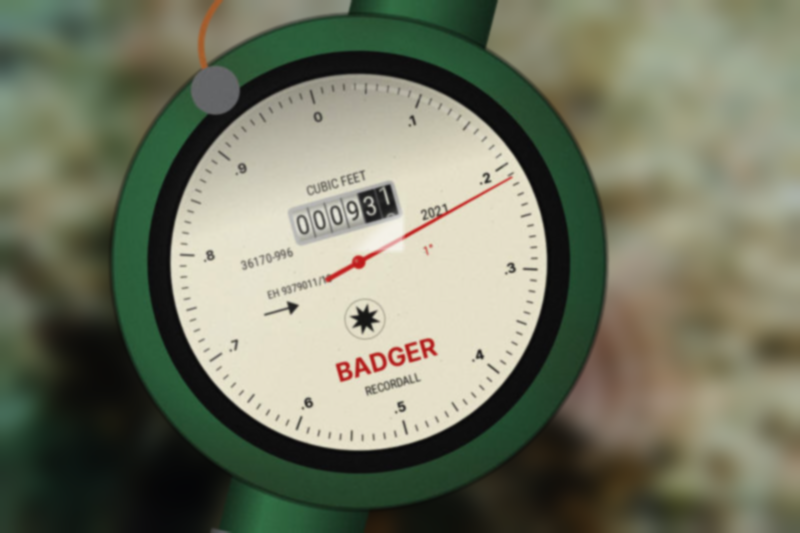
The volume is 931.21 ft³
